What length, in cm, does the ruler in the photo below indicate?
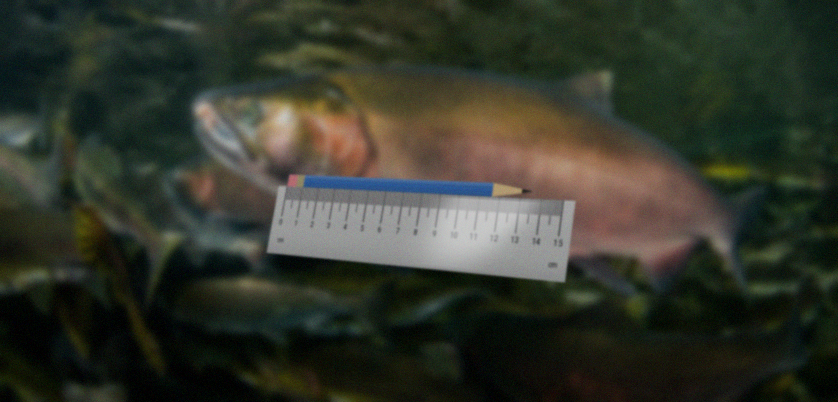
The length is 13.5 cm
